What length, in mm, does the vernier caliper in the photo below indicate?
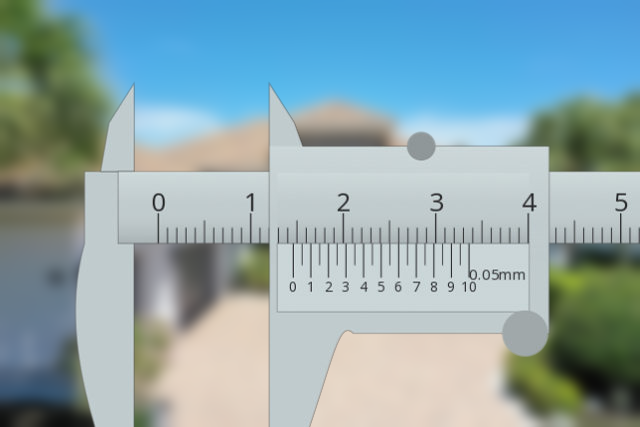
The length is 14.6 mm
